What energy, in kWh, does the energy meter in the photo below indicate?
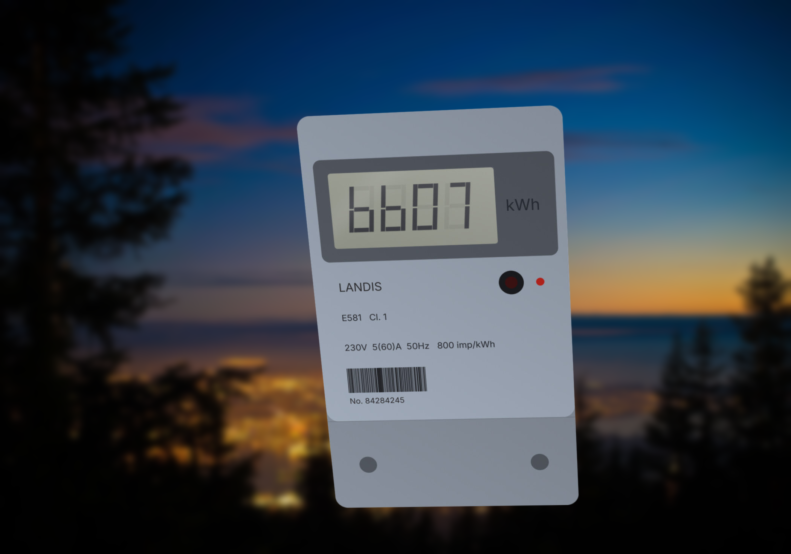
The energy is 6607 kWh
